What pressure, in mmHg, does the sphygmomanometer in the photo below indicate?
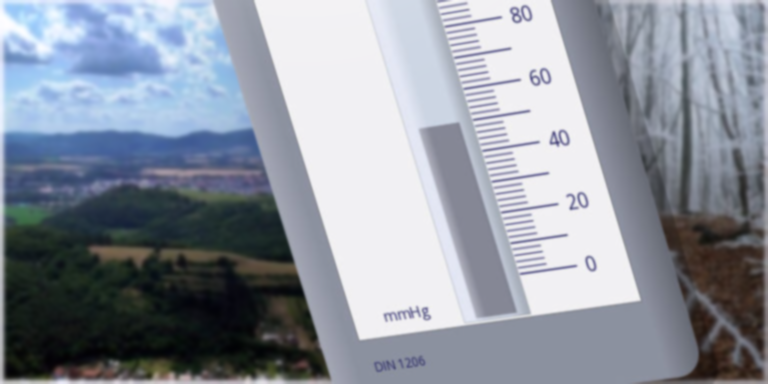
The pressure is 50 mmHg
